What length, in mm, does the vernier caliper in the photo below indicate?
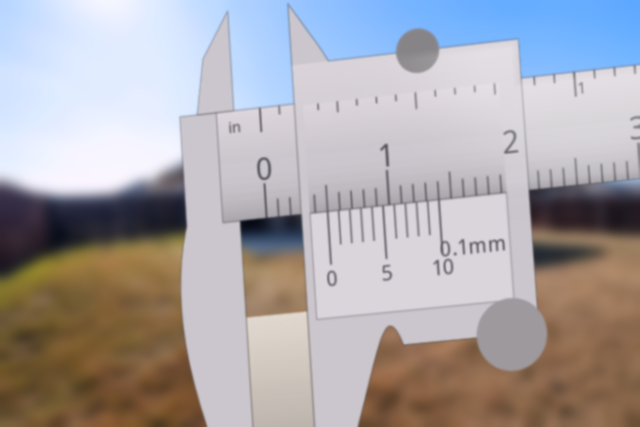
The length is 5.0 mm
